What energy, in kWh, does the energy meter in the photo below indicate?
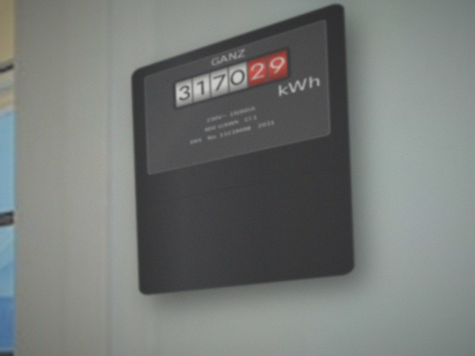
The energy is 3170.29 kWh
